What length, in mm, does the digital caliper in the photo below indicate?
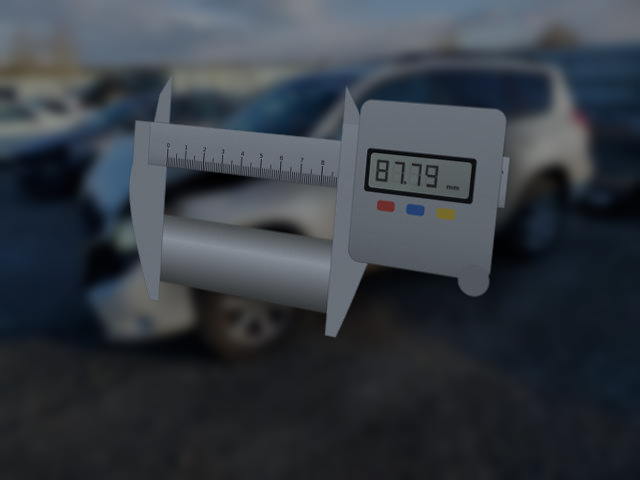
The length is 87.79 mm
